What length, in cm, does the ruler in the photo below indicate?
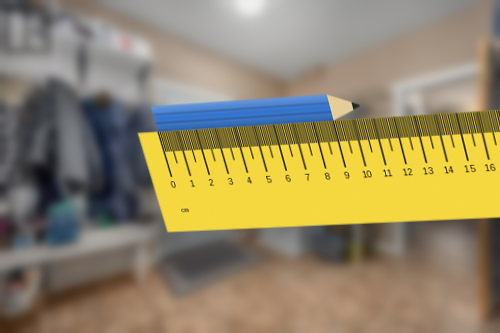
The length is 10.5 cm
